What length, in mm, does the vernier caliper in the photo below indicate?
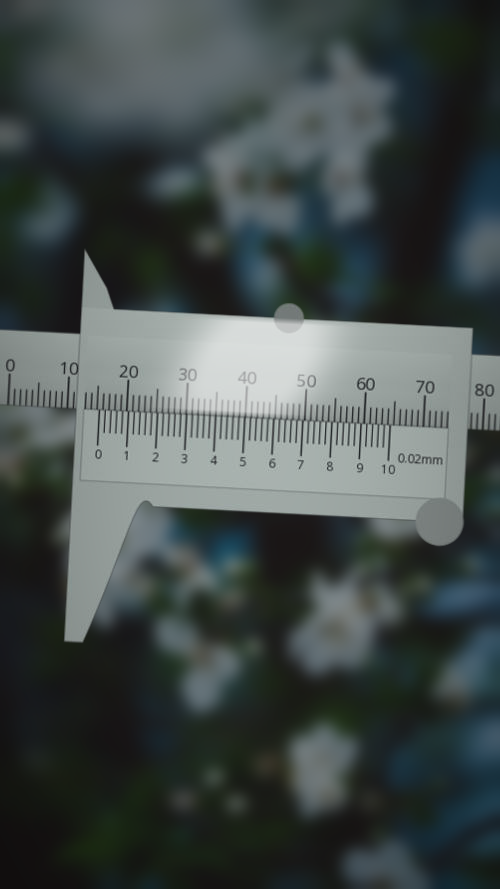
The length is 15.4 mm
